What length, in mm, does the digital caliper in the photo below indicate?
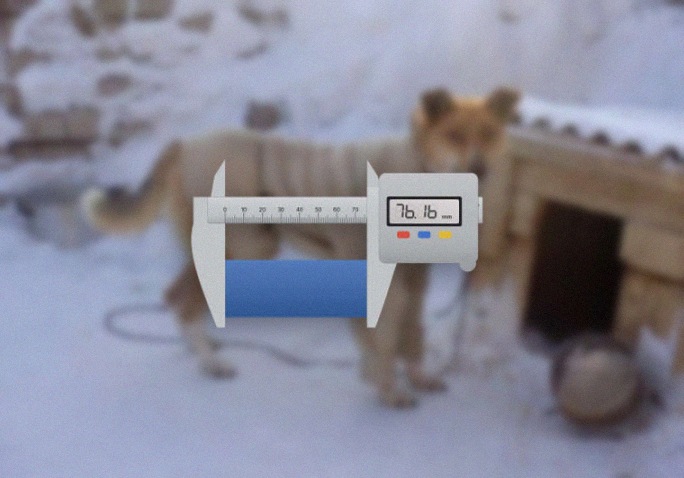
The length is 76.16 mm
